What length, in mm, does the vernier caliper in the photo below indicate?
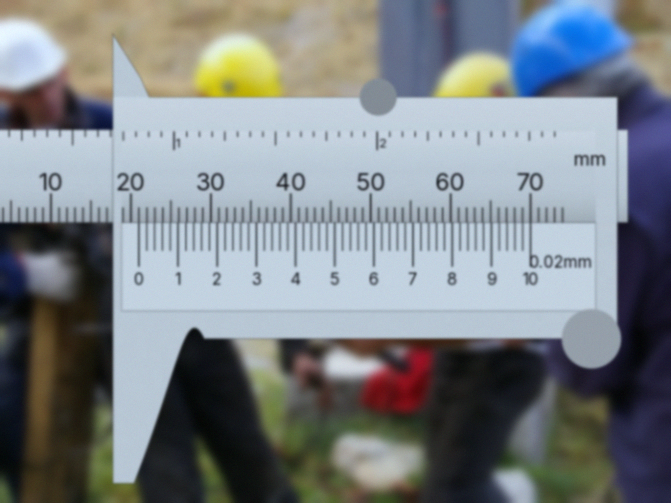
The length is 21.0 mm
